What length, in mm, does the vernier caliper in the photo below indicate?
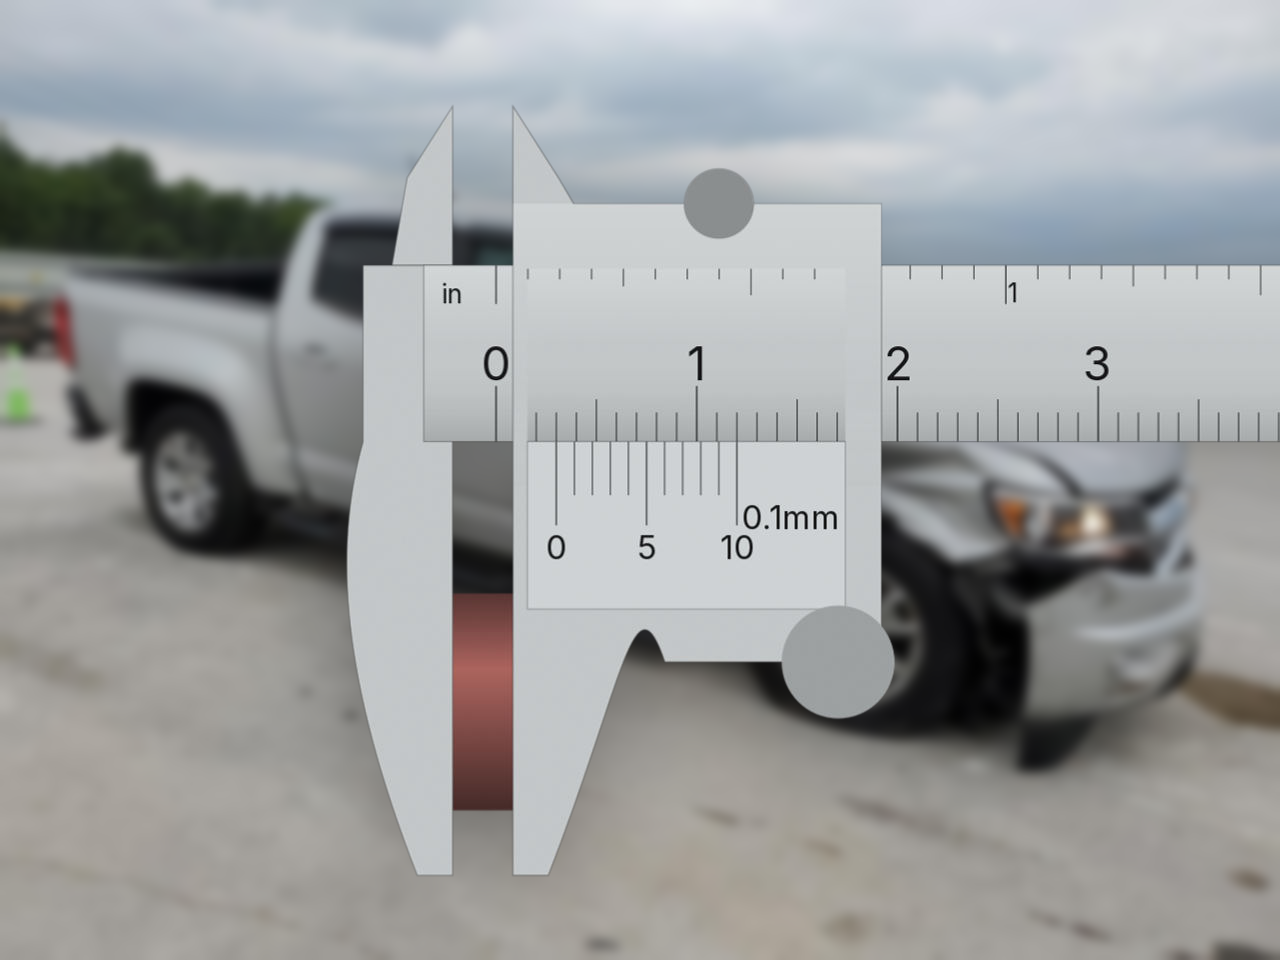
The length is 3.0 mm
